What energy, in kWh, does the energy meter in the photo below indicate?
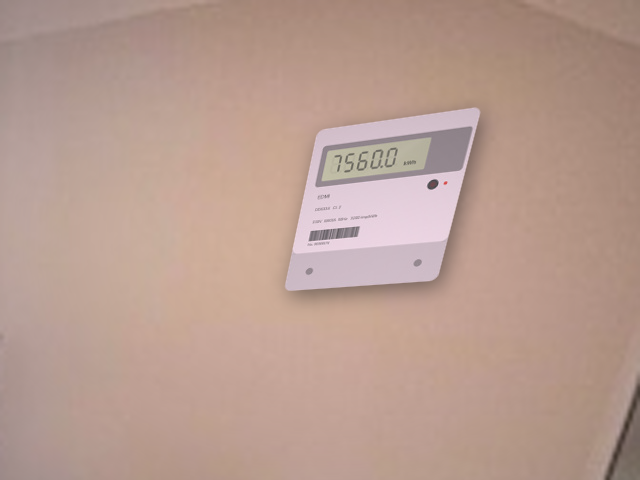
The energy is 7560.0 kWh
